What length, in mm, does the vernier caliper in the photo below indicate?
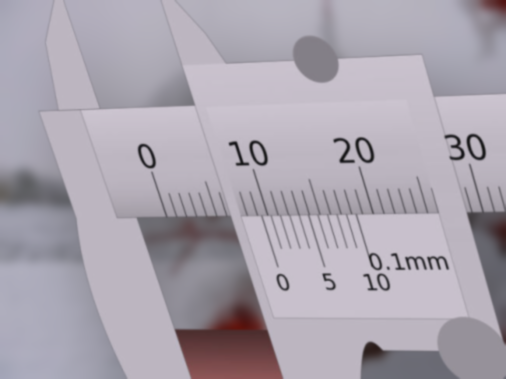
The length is 9.4 mm
